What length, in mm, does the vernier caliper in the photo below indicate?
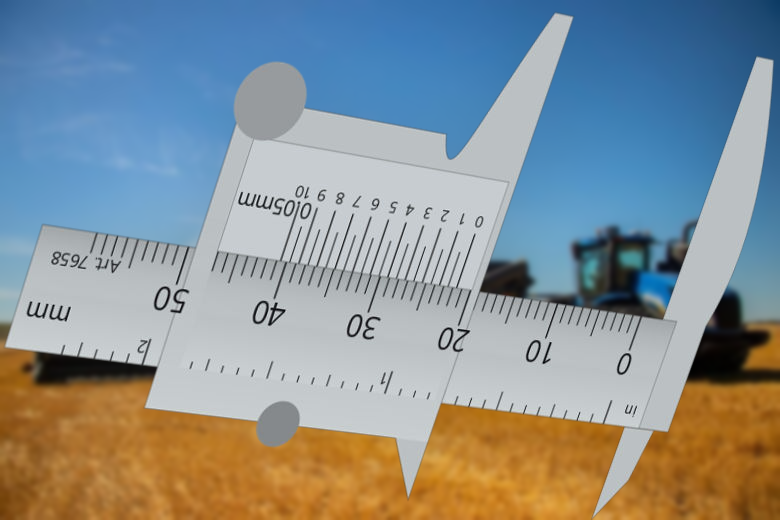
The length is 21.6 mm
